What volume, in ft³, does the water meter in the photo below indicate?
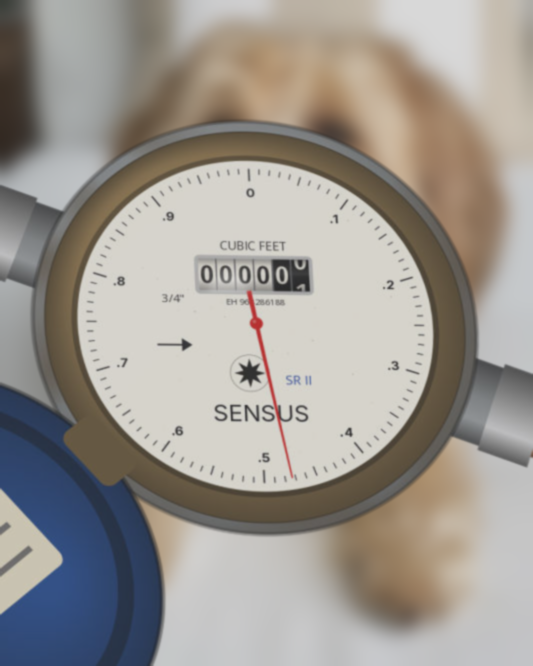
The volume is 0.47 ft³
